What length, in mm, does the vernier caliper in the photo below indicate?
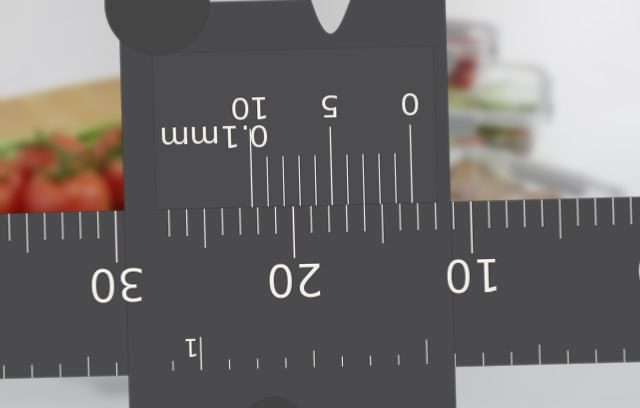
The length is 13.3 mm
